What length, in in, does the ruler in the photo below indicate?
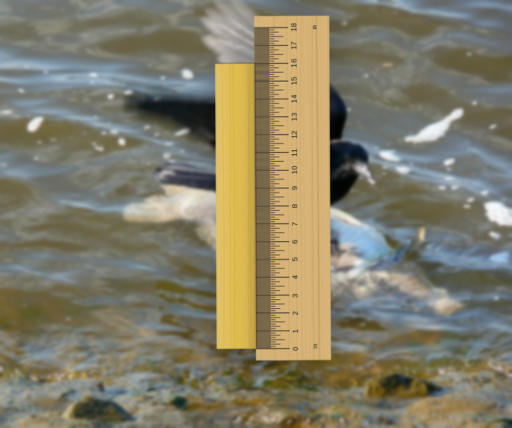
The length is 16 in
